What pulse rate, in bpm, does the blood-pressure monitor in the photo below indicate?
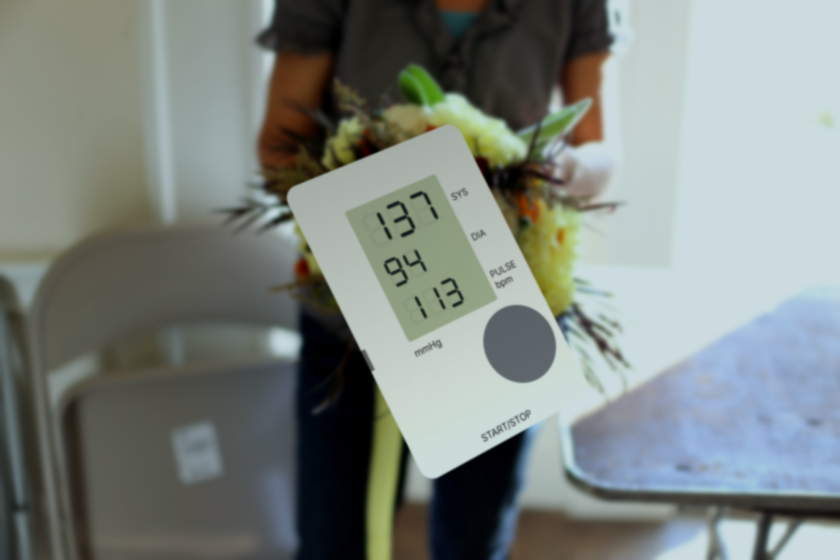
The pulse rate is 113 bpm
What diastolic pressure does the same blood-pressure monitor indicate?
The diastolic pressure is 94 mmHg
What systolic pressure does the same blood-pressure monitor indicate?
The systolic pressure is 137 mmHg
